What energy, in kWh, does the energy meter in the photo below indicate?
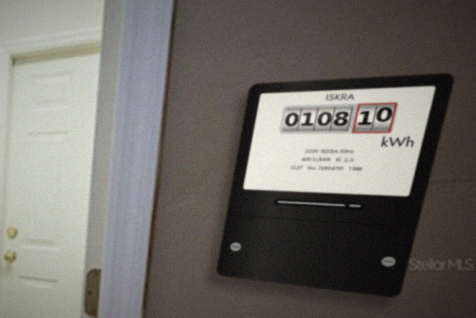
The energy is 108.10 kWh
